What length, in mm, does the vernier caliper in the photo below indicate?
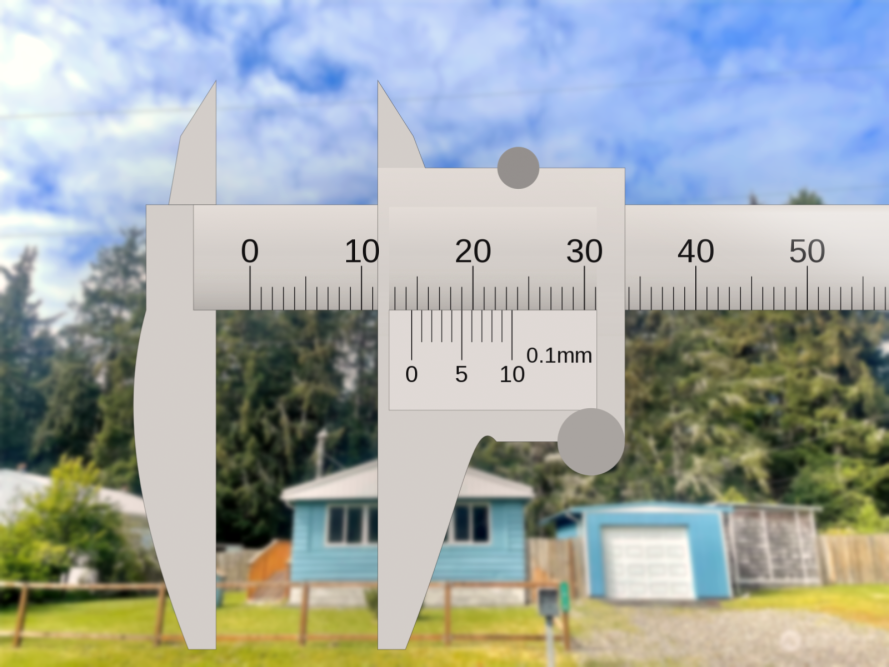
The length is 14.5 mm
